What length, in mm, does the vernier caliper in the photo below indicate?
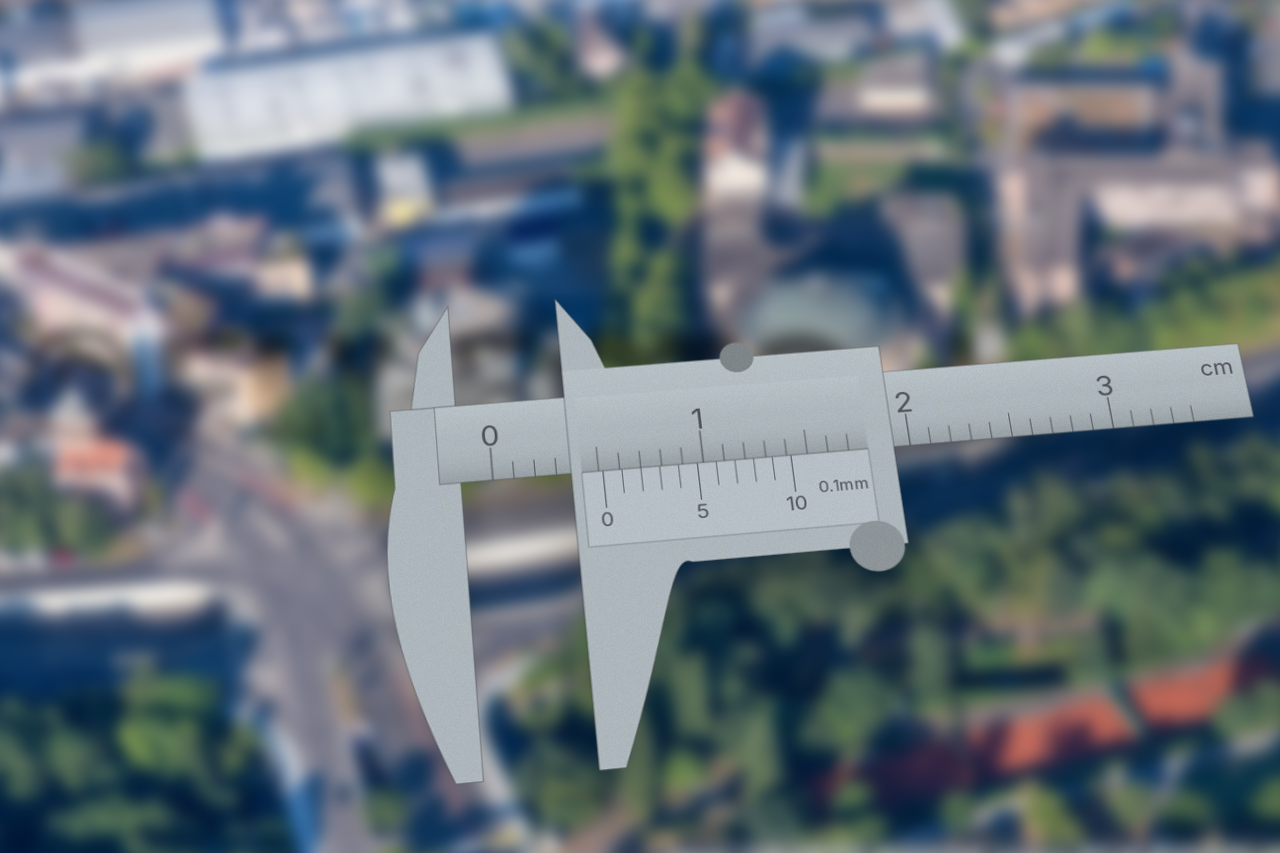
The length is 5.2 mm
